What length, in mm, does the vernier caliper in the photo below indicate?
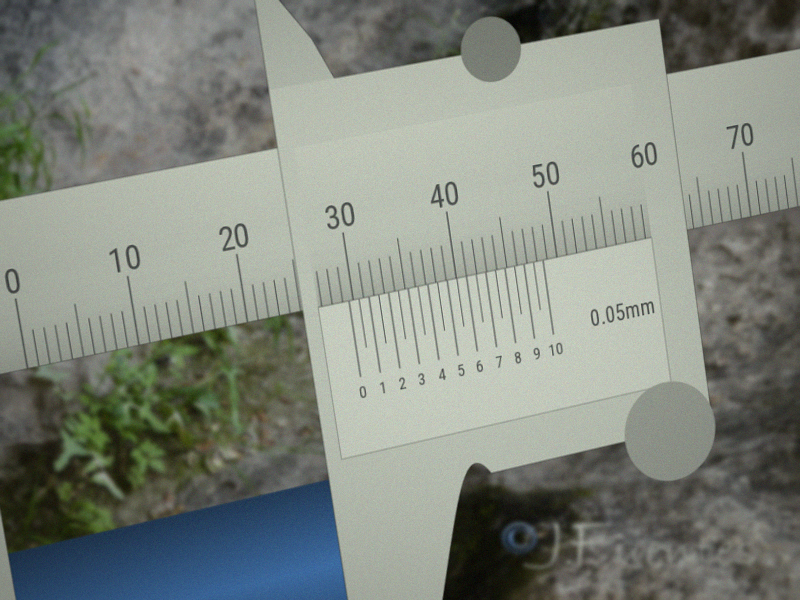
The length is 29.6 mm
